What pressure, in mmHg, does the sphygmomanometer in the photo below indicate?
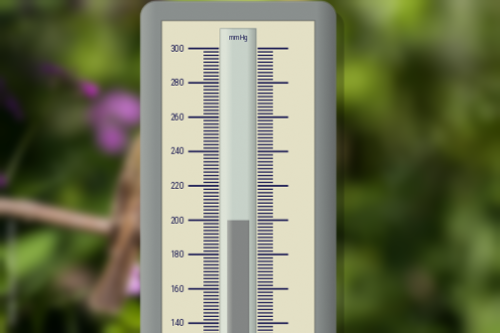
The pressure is 200 mmHg
